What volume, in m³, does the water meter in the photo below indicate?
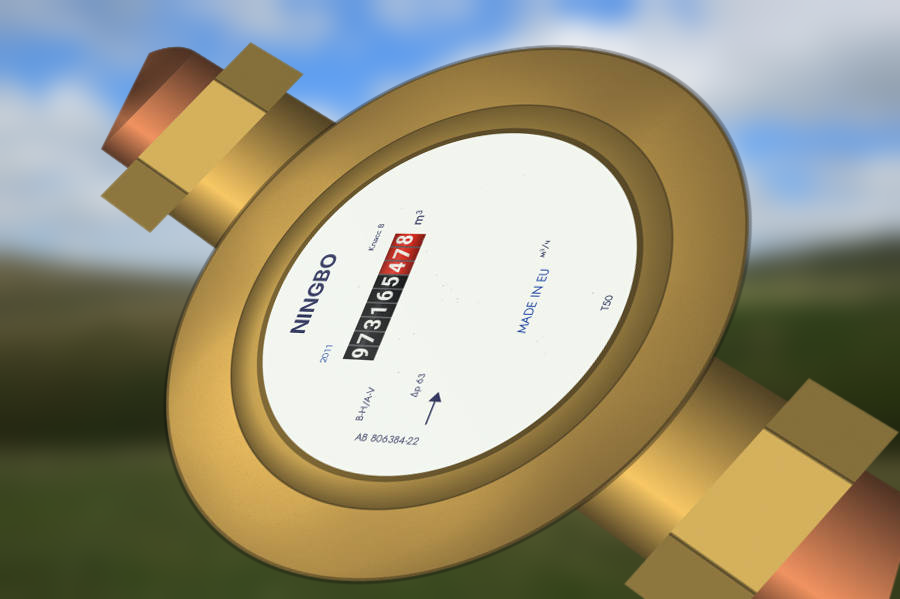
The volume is 973165.478 m³
